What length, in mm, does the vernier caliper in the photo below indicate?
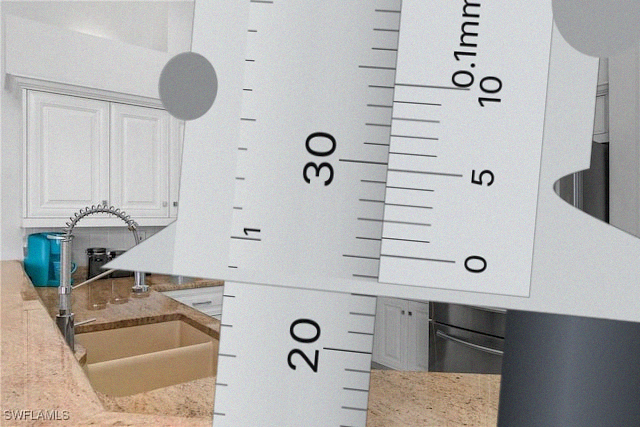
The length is 25.2 mm
